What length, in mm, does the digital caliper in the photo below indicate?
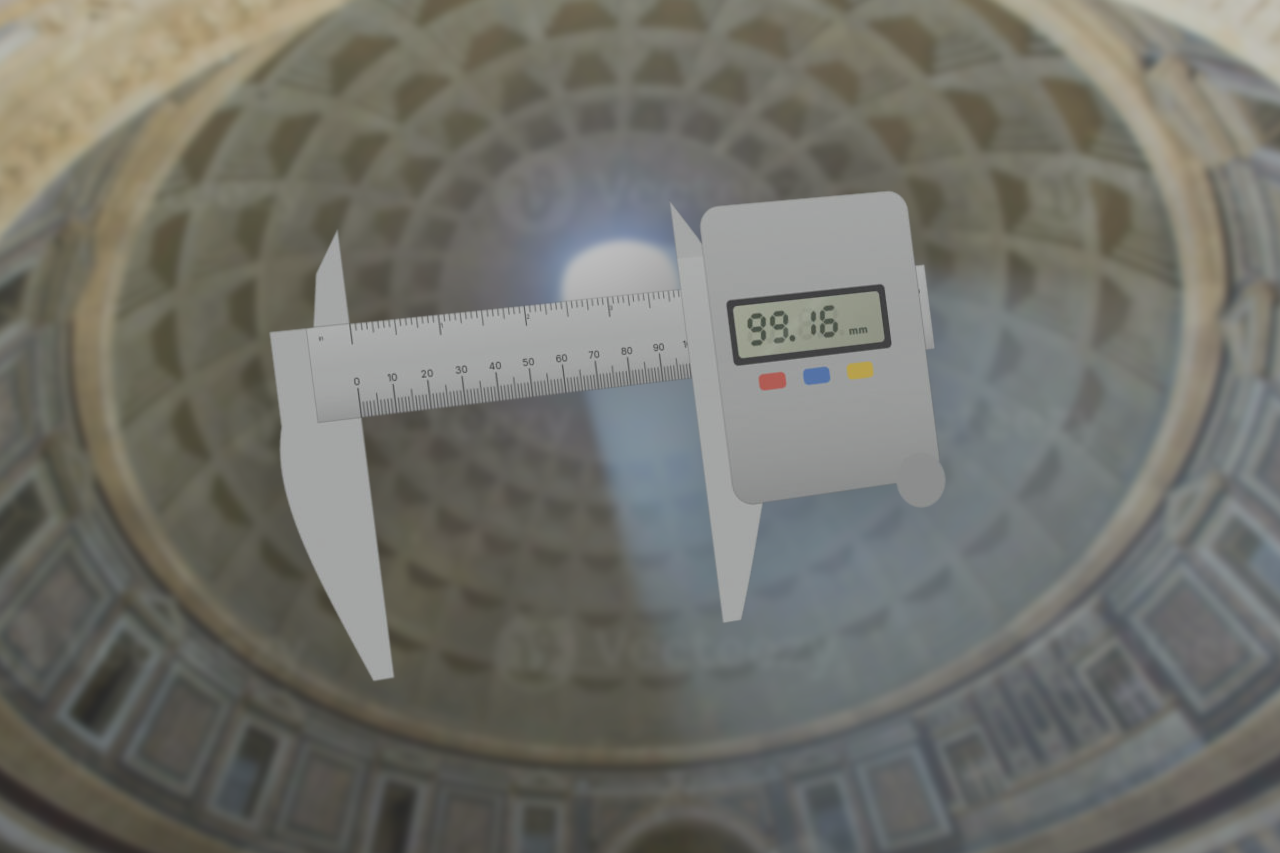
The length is 99.16 mm
